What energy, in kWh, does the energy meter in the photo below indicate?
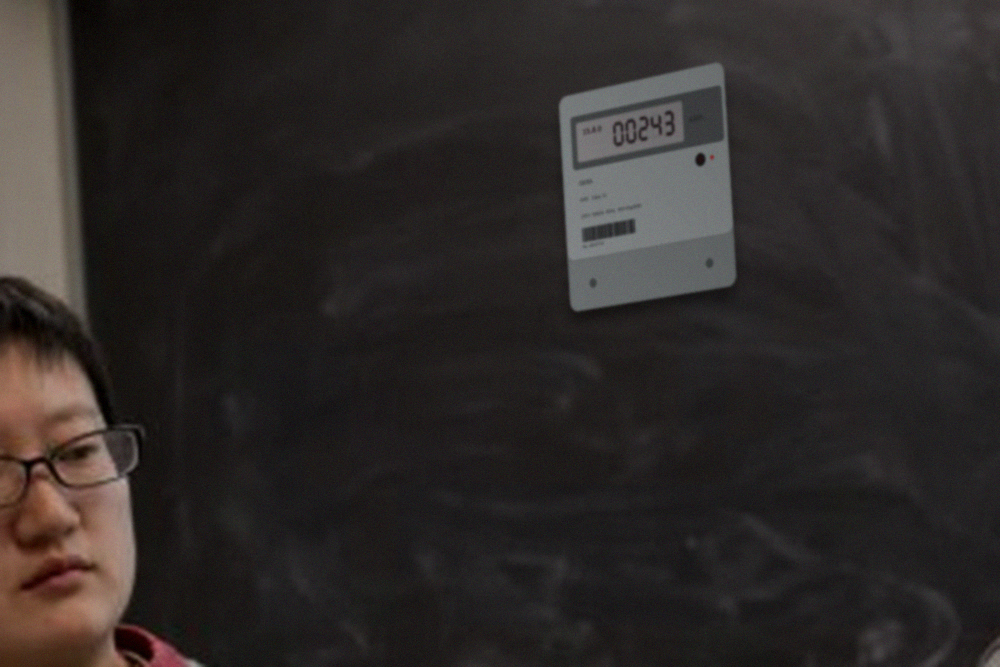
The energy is 243 kWh
